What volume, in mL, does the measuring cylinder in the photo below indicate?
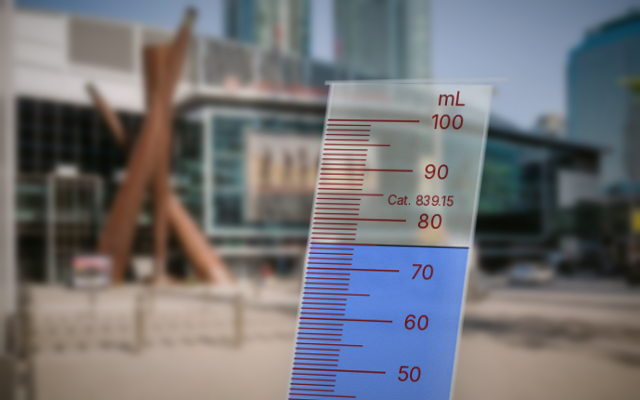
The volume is 75 mL
